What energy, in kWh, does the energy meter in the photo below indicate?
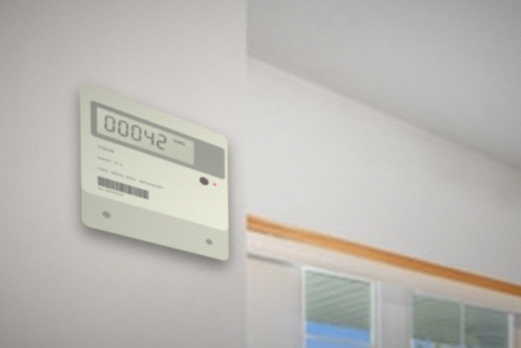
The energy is 42 kWh
